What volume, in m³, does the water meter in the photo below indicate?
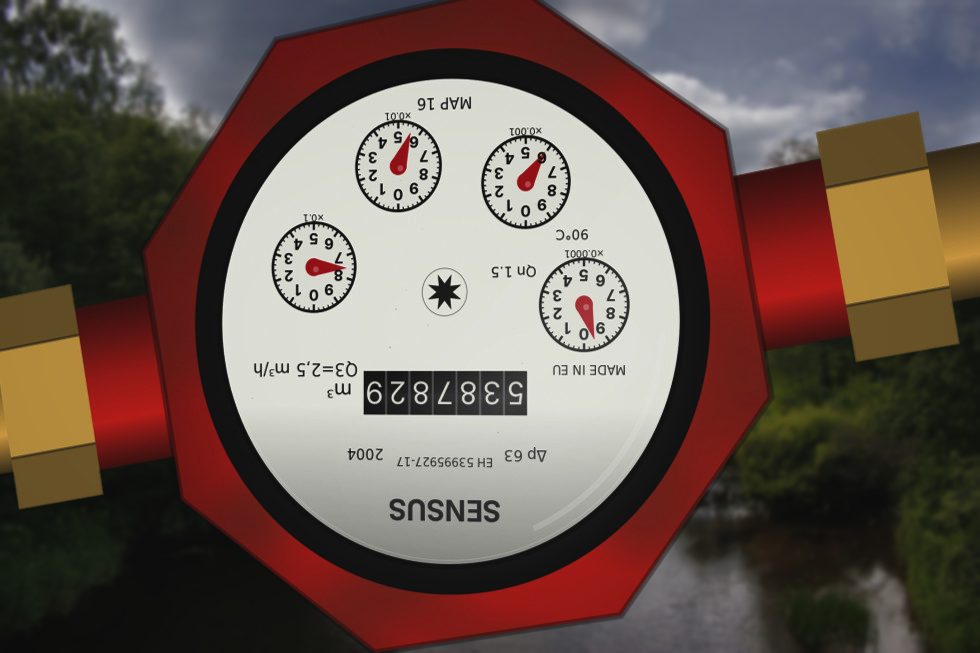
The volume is 5387829.7559 m³
